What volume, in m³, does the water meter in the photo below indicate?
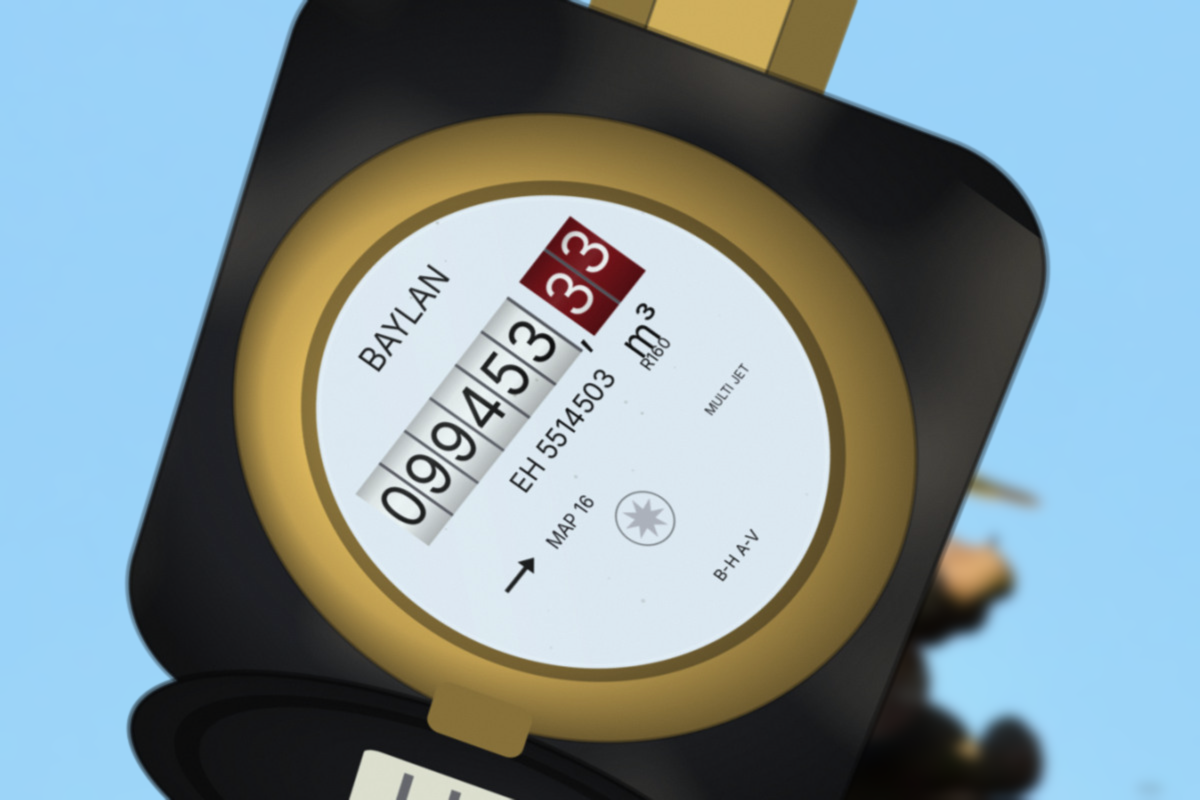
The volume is 99453.33 m³
